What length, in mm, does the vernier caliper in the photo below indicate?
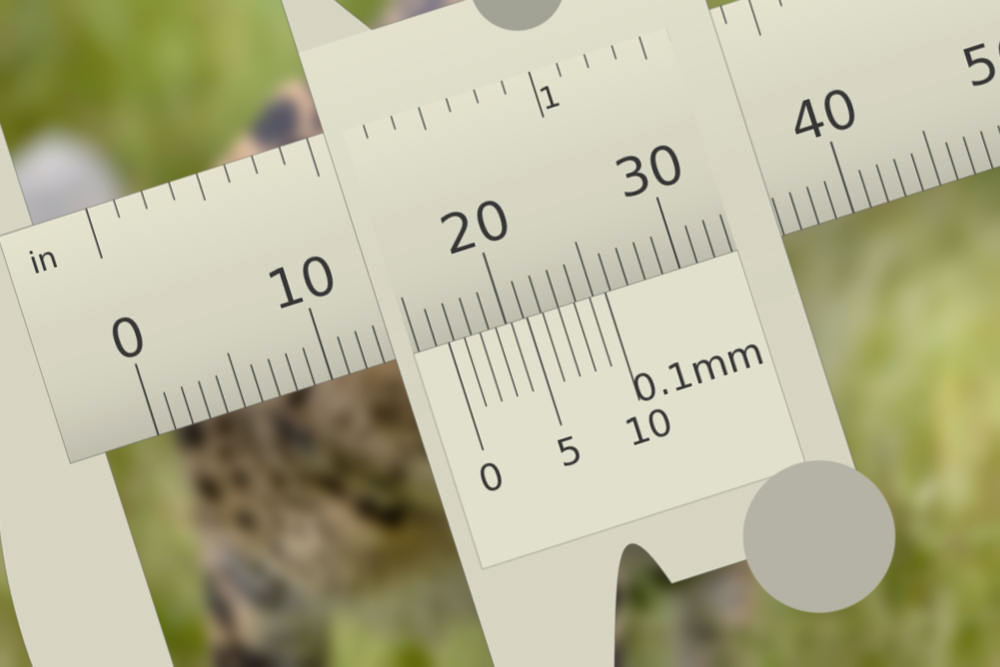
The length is 16.7 mm
